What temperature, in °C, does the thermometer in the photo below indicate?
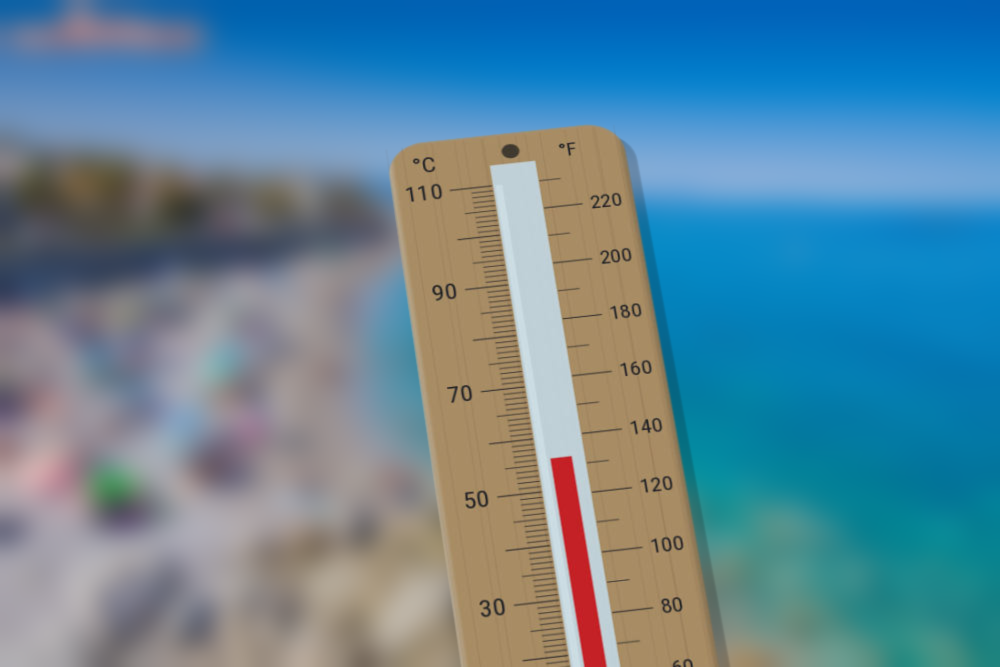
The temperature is 56 °C
